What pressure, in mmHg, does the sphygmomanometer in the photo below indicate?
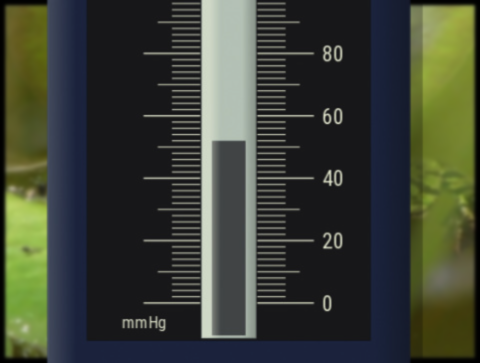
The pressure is 52 mmHg
